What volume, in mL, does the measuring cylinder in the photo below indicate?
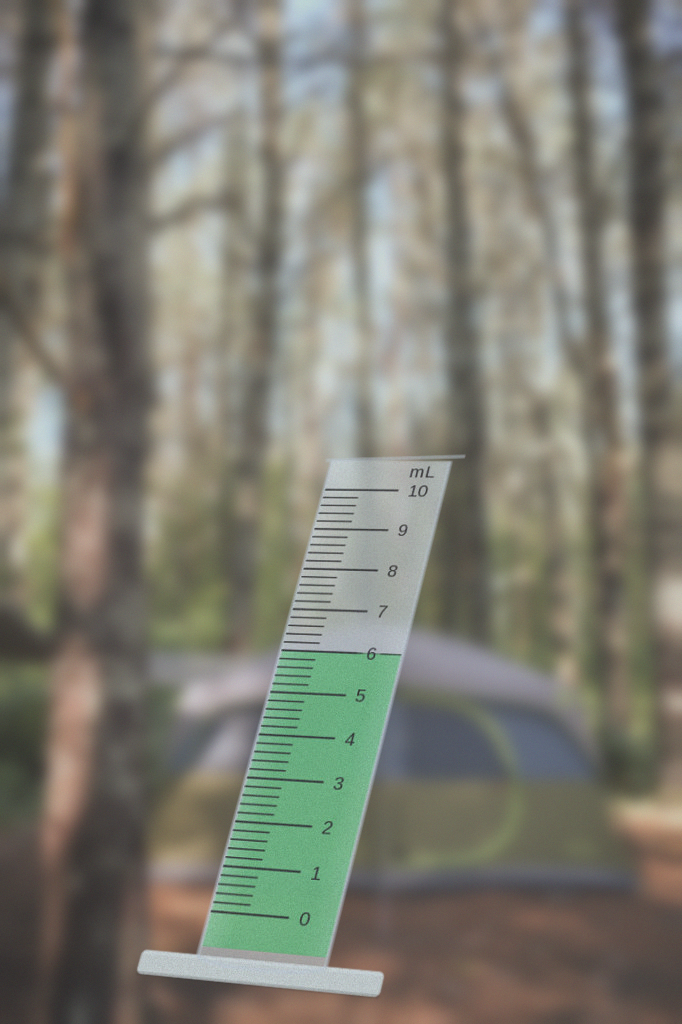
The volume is 6 mL
